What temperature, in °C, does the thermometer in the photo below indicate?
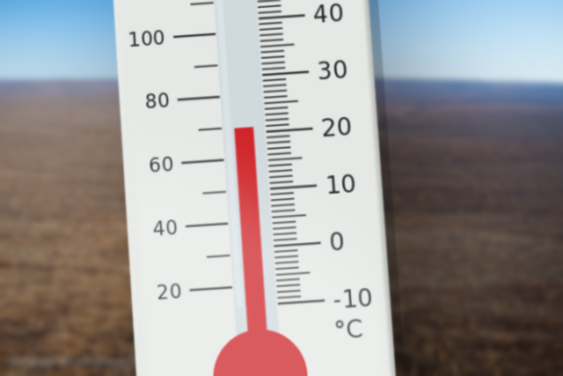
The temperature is 21 °C
